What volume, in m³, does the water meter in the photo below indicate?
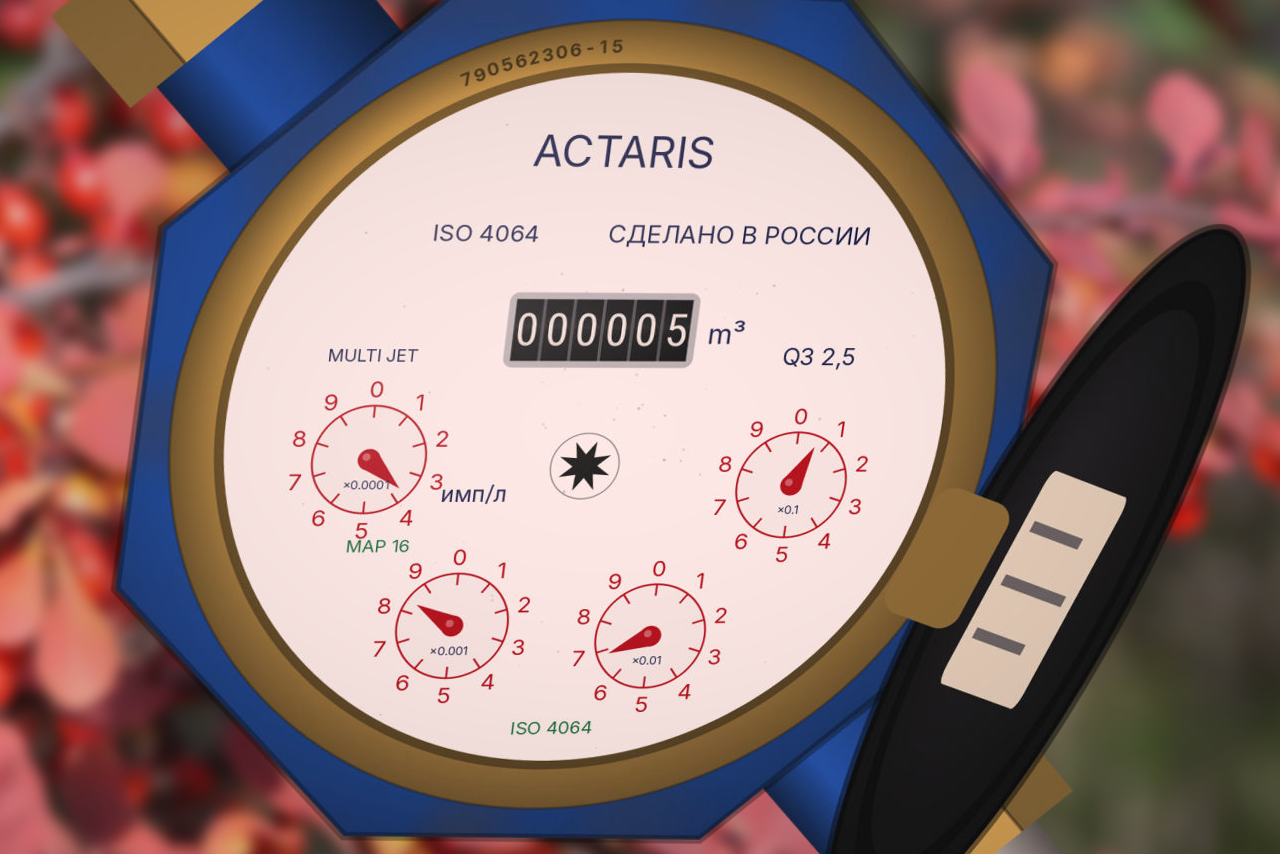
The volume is 5.0683 m³
